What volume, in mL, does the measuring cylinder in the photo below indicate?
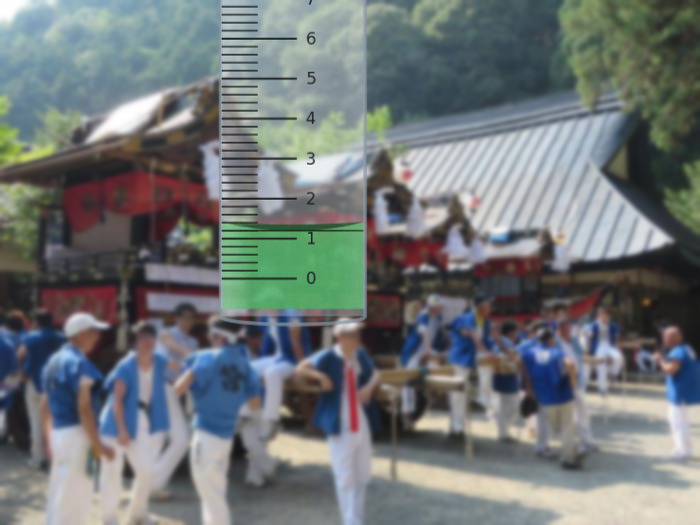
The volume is 1.2 mL
